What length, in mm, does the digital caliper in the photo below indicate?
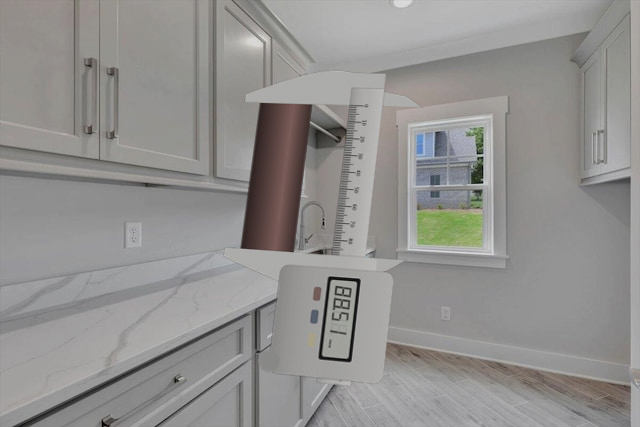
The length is 88.51 mm
